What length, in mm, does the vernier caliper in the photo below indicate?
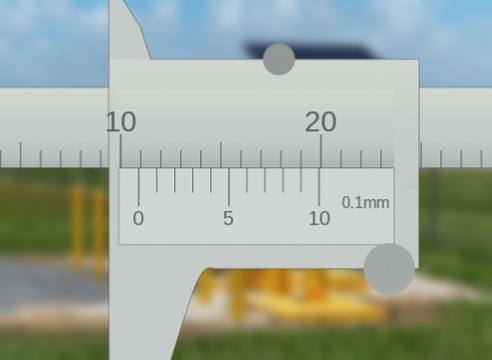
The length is 10.9 mm
